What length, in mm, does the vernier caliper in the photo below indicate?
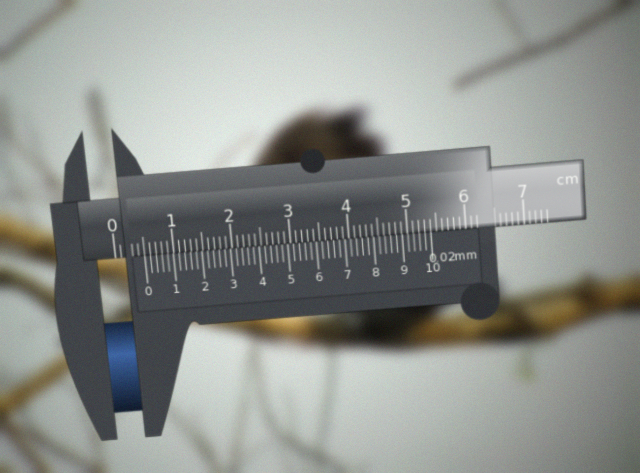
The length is 5.0 mm
